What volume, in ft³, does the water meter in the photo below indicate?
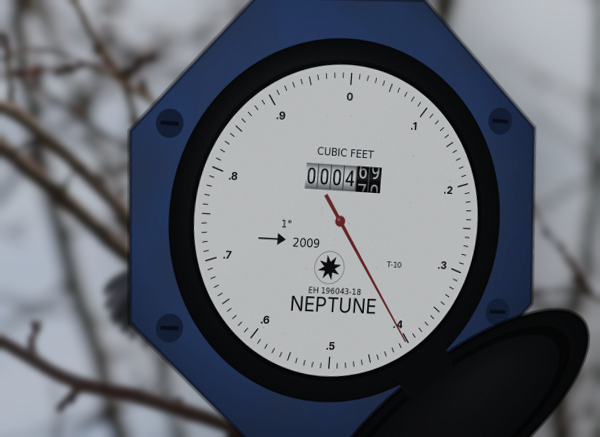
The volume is 469.40 ft³
